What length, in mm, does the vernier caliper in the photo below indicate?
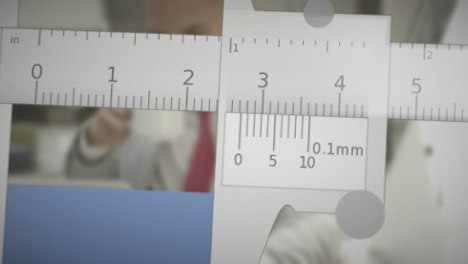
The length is 27.2 mm
